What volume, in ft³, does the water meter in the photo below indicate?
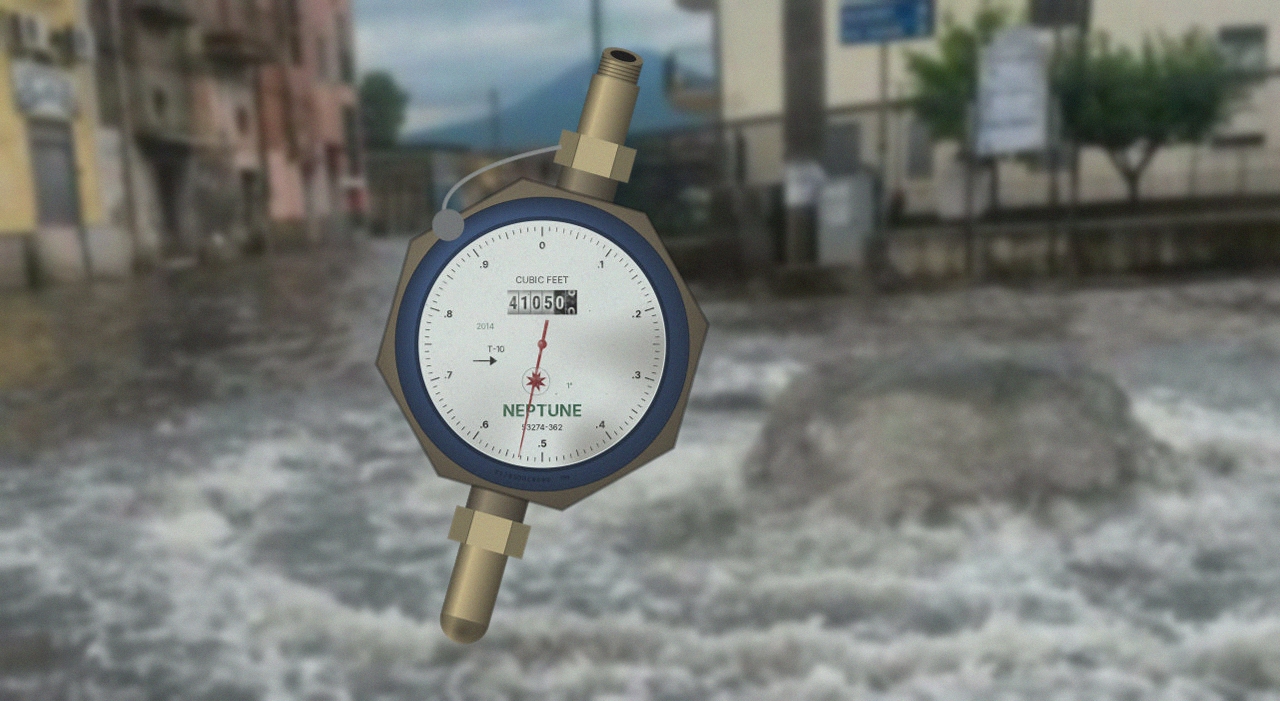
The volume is 410508.53 ft³
